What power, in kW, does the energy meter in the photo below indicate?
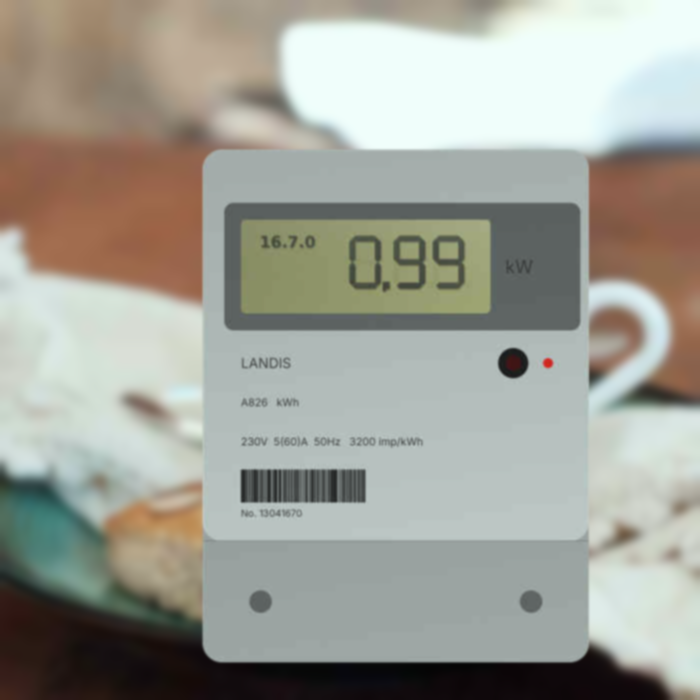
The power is 0.99 kW
